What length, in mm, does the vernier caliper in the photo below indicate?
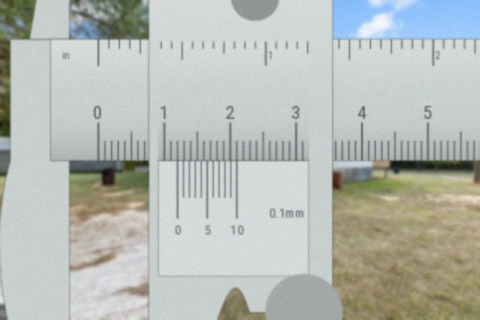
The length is 12.0 mm
